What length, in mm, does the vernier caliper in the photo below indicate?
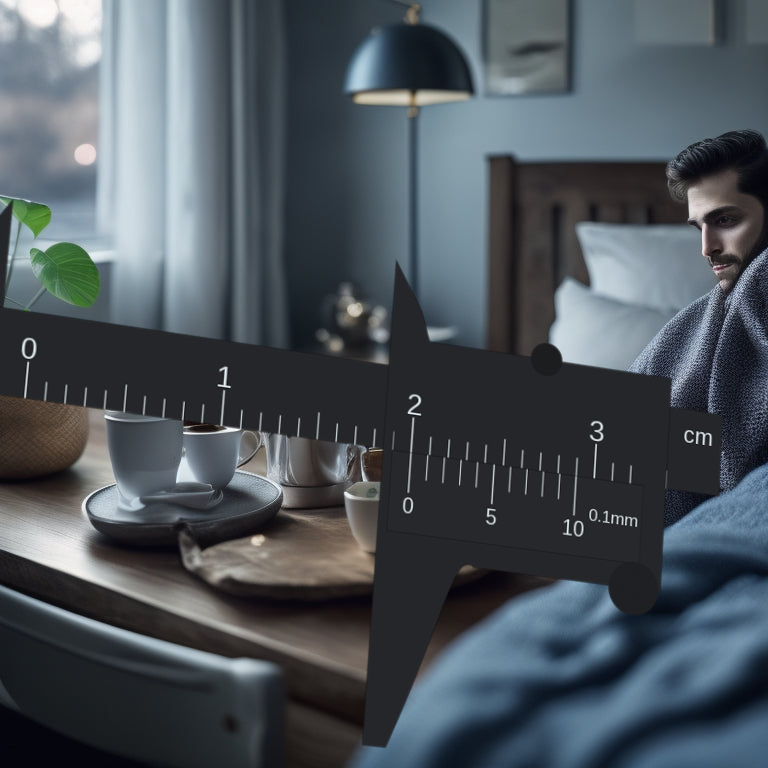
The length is 20.0 mm
